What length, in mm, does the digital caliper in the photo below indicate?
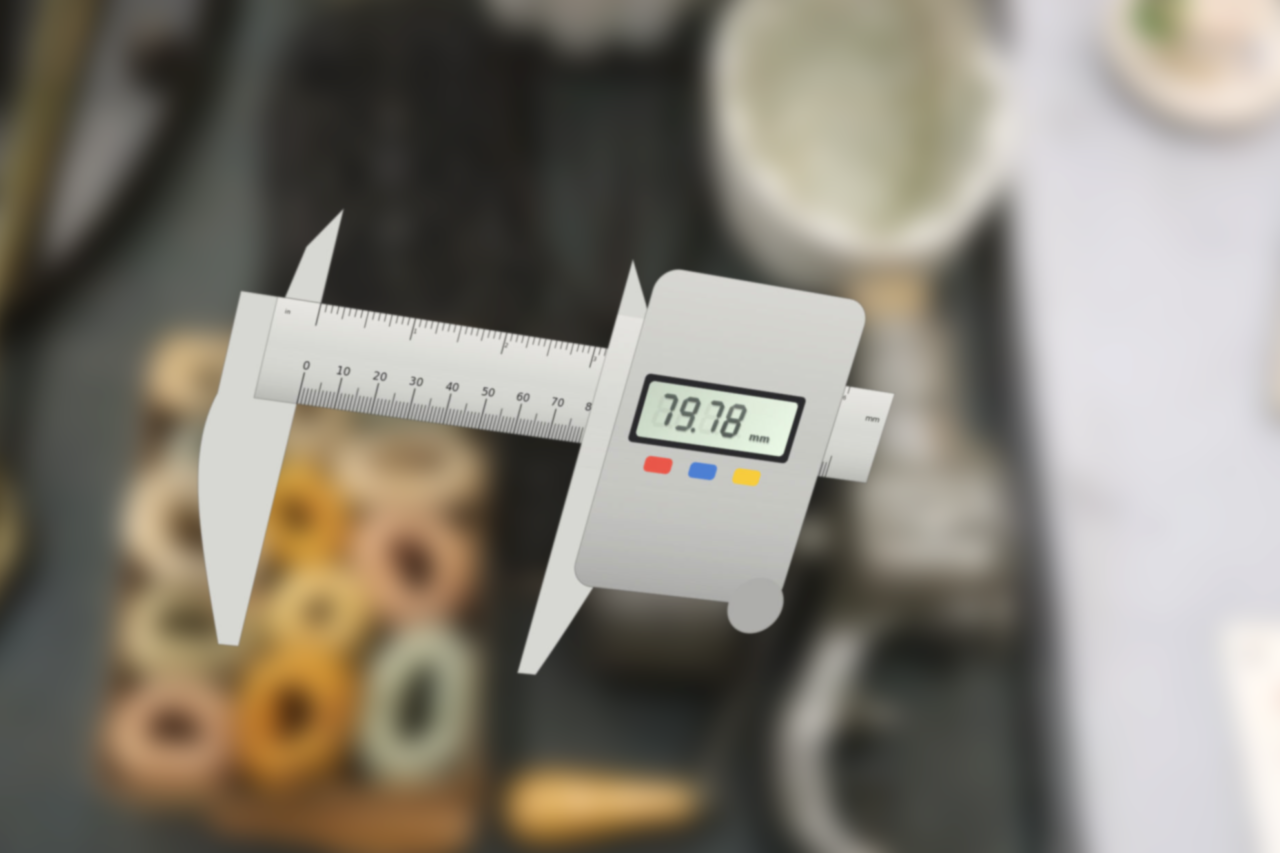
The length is 79.78 mm
